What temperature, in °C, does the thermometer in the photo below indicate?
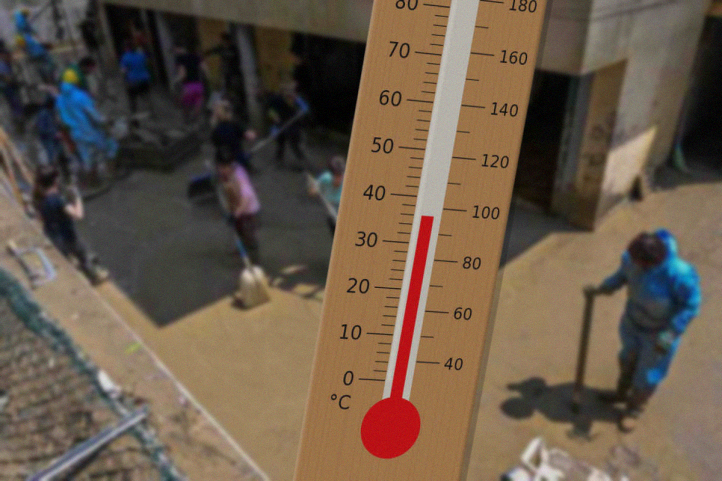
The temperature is 36 °C
